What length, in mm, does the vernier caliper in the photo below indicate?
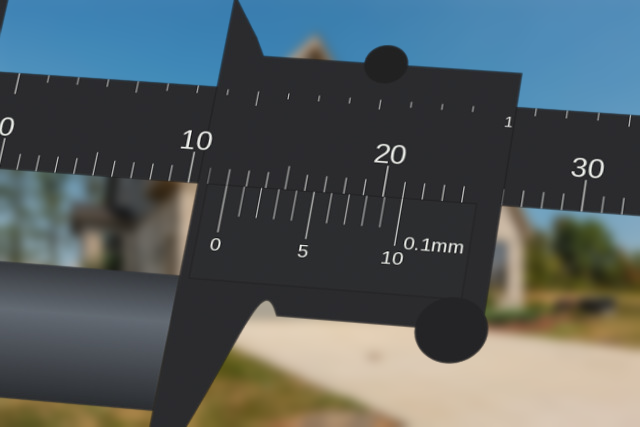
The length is 12.0 mm
